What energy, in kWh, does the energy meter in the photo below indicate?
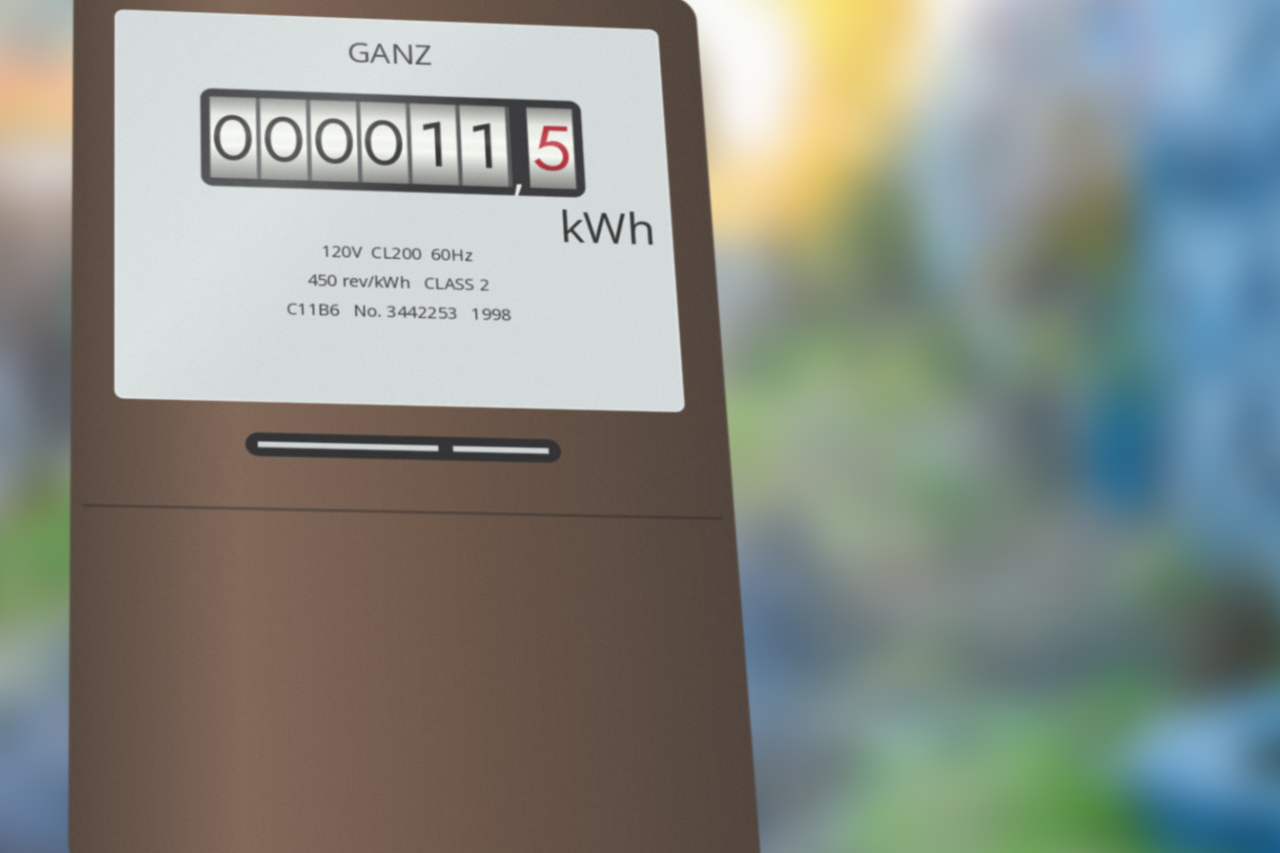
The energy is 11.5 kWh
